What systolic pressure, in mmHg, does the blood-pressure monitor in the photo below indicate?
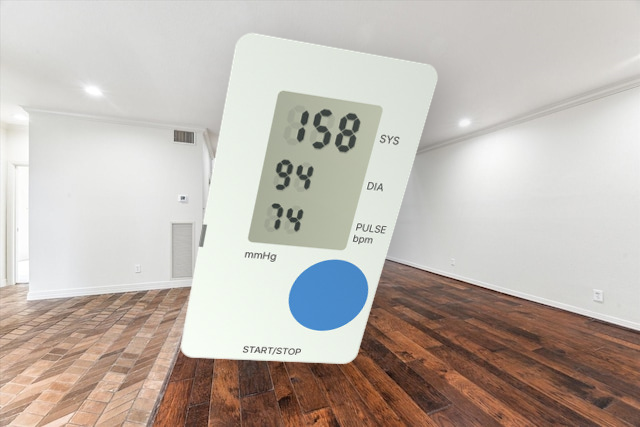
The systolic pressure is 158 mmHg
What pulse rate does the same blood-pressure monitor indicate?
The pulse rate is 74 bpm
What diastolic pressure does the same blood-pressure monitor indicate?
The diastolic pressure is 94 mmHg
